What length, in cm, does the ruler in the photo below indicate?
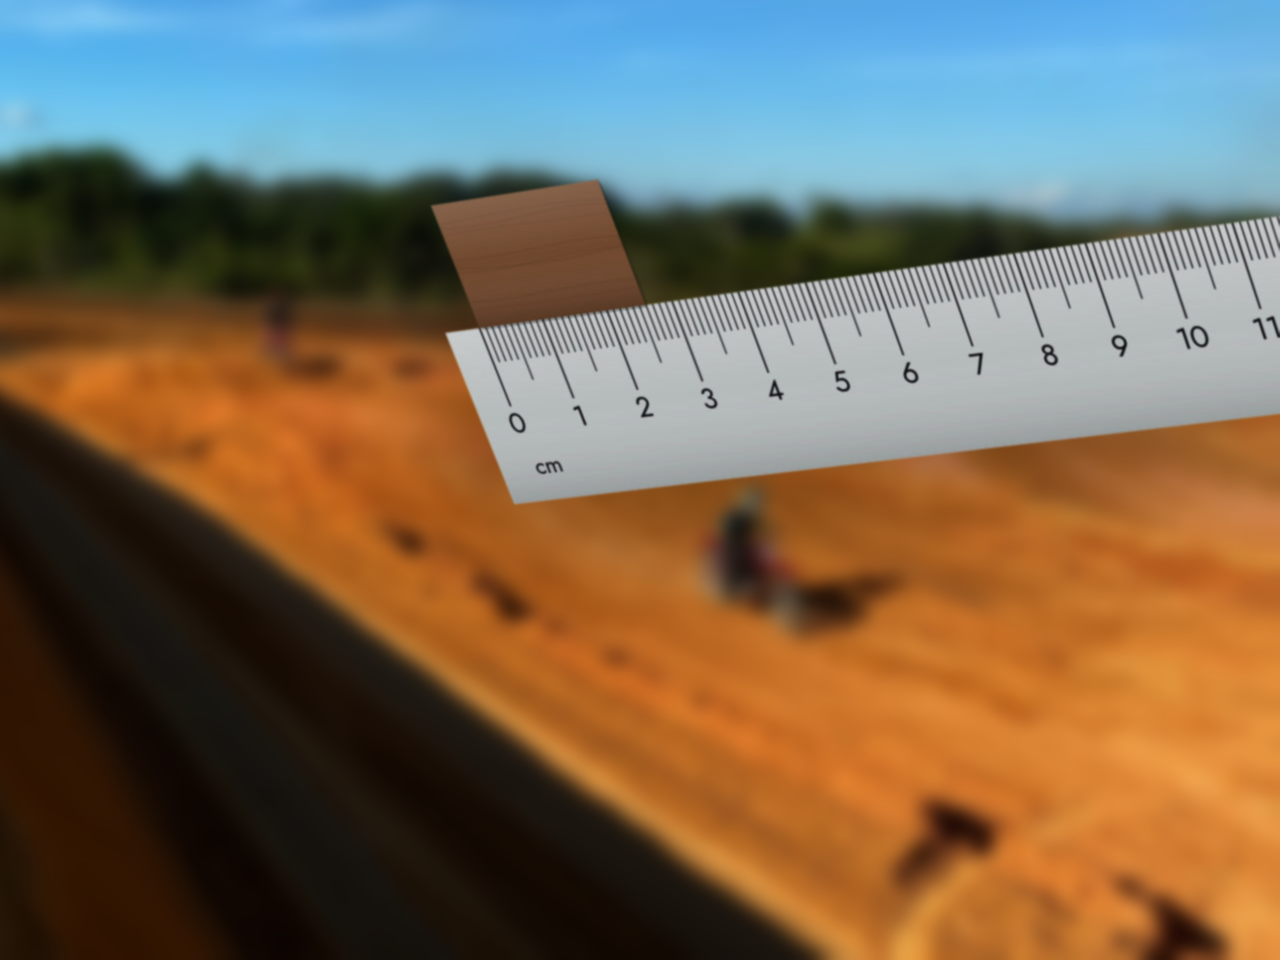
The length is 2.6 cm
